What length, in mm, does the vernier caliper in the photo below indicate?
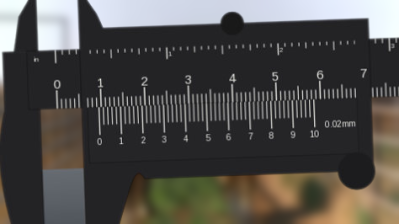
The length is 9.5 mm
